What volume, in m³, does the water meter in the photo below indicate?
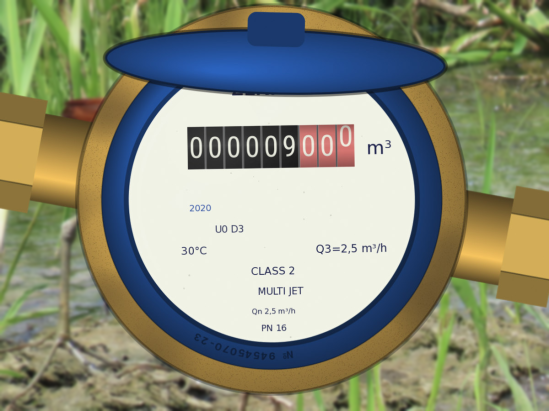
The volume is 9.000 m³
